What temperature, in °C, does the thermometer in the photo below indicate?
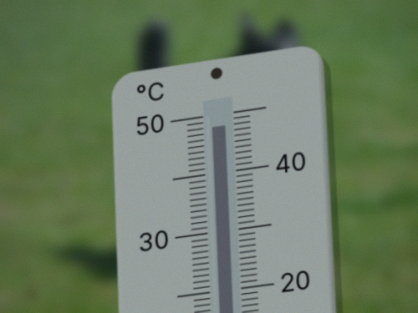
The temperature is 48 °C
